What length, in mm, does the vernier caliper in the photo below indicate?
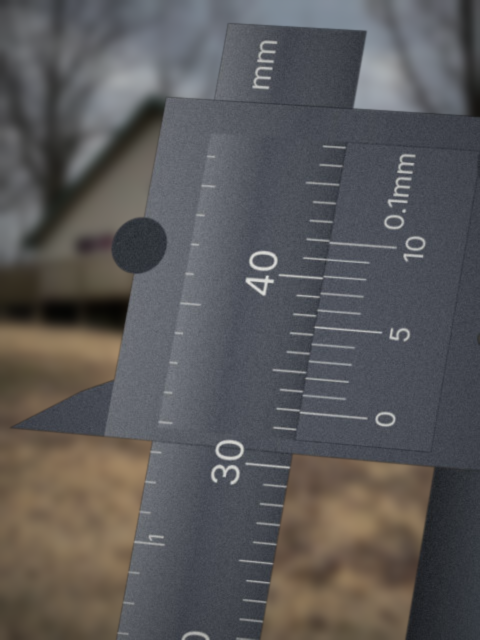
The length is 32.9 mm
